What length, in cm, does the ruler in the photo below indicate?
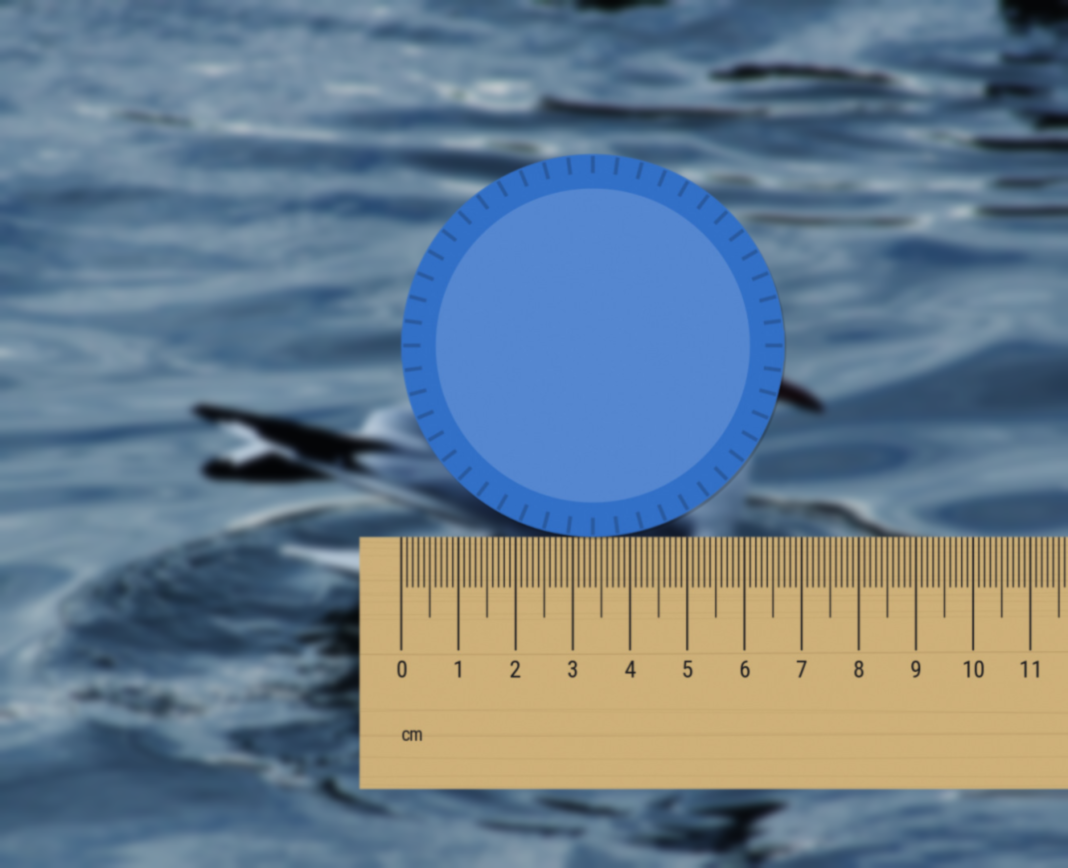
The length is 6.7 cm
